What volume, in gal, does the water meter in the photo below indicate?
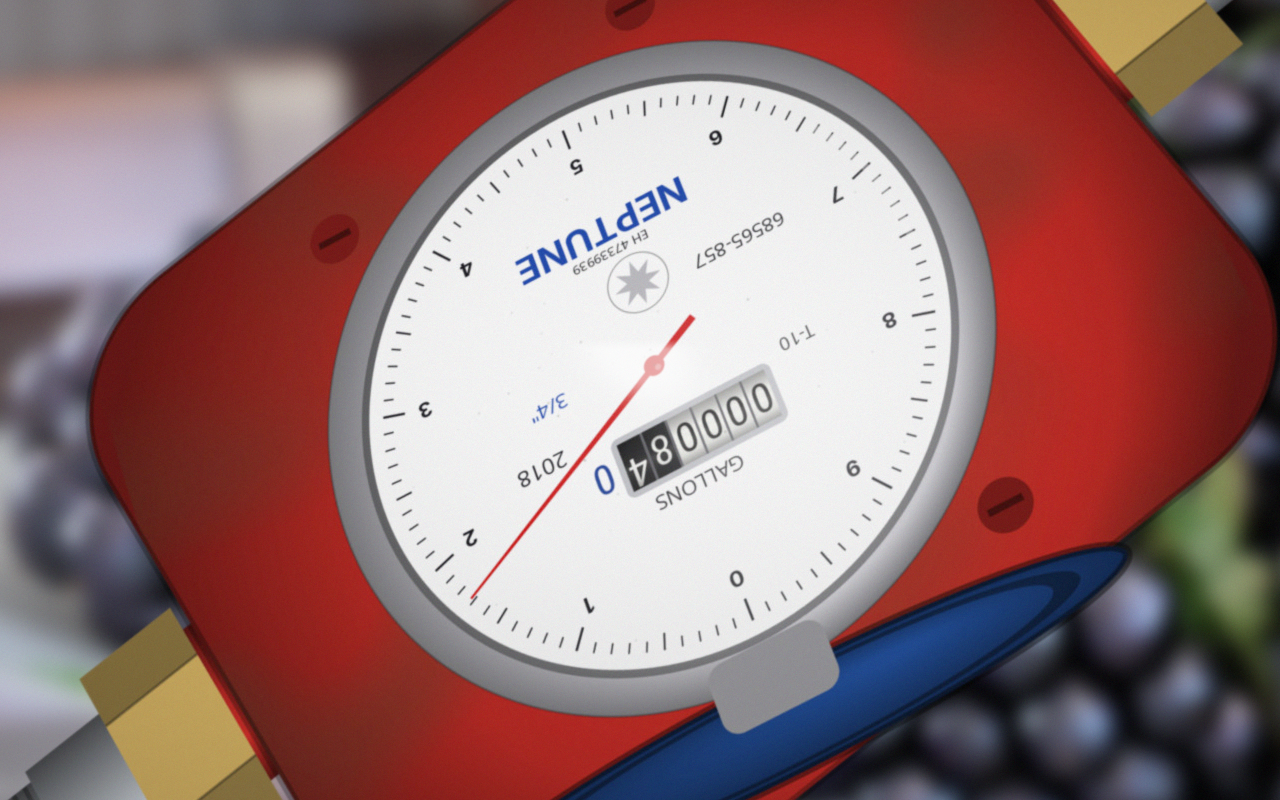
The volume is 841.7 gal
